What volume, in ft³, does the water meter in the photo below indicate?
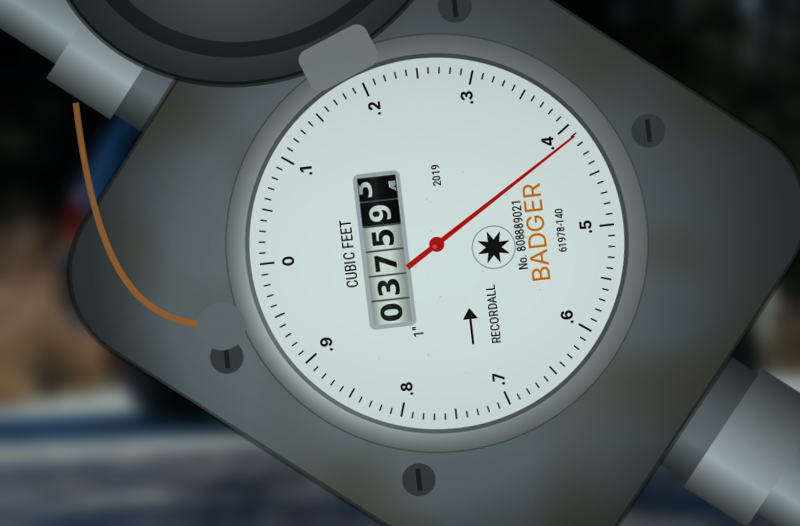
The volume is 37593.41 ft³
